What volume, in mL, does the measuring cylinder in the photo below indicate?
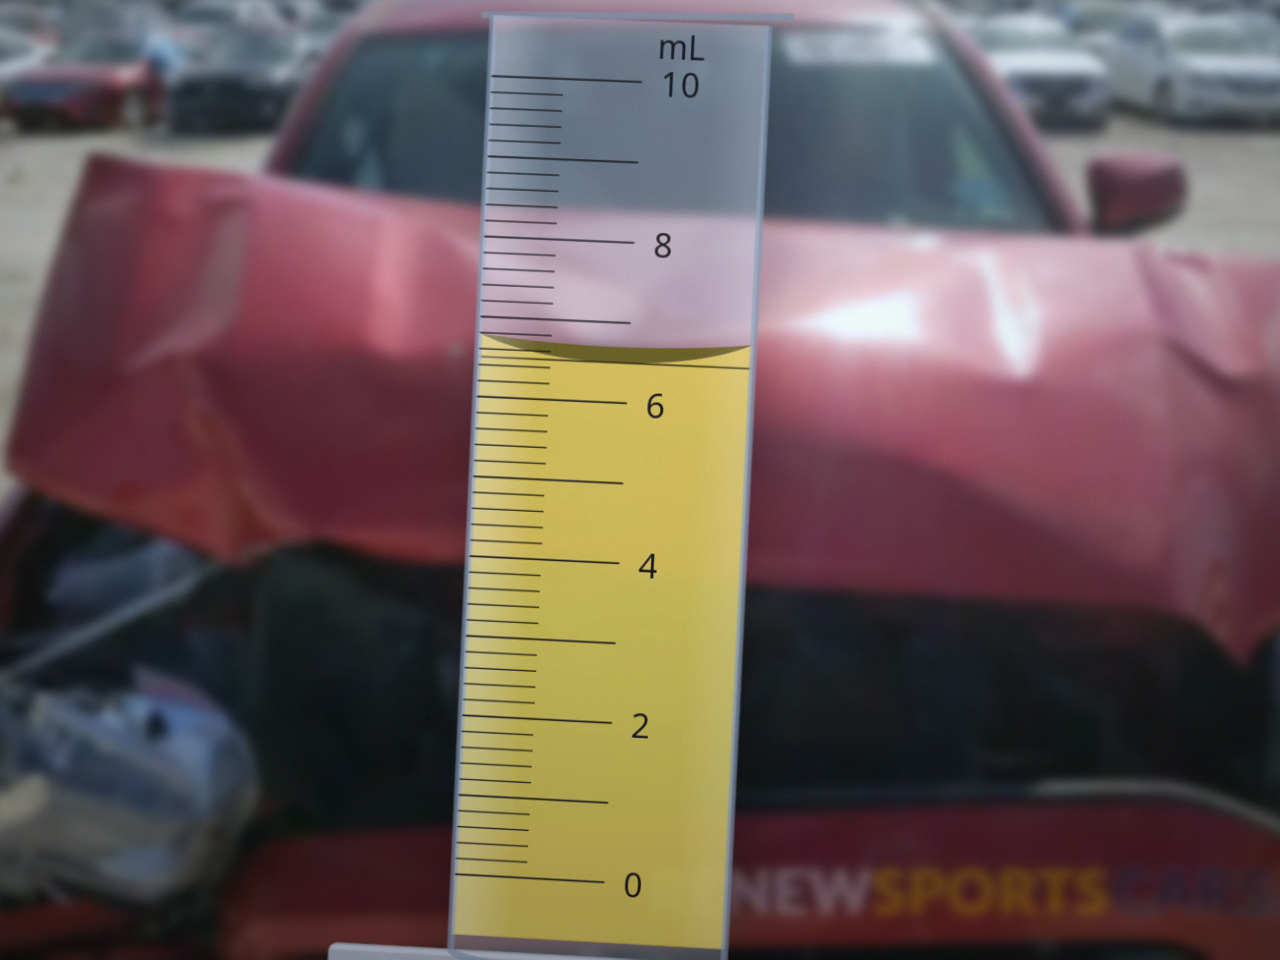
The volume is 6.5 mL
